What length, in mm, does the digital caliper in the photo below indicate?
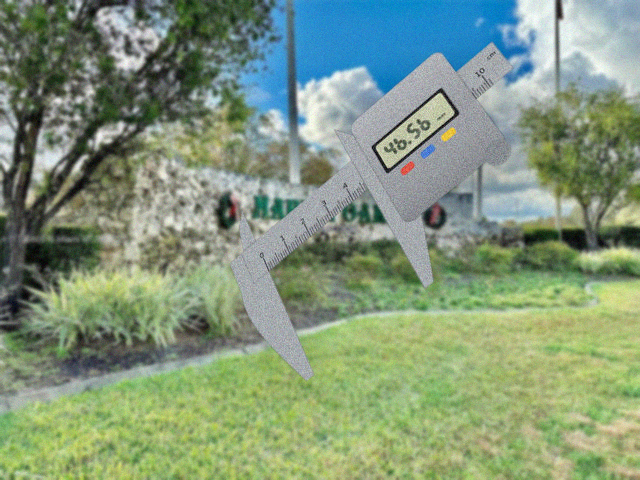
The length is 46.56 mm
